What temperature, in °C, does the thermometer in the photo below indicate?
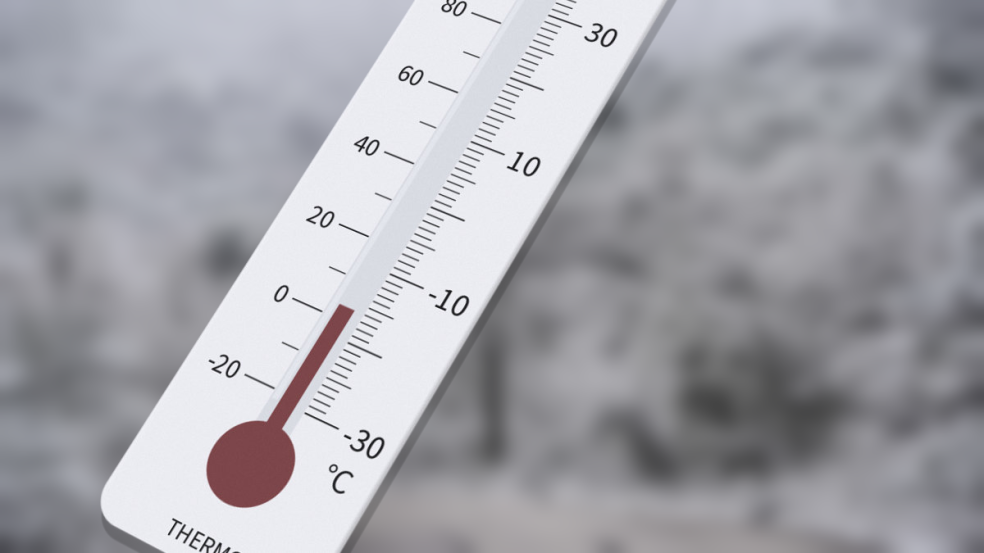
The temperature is -16 °C
